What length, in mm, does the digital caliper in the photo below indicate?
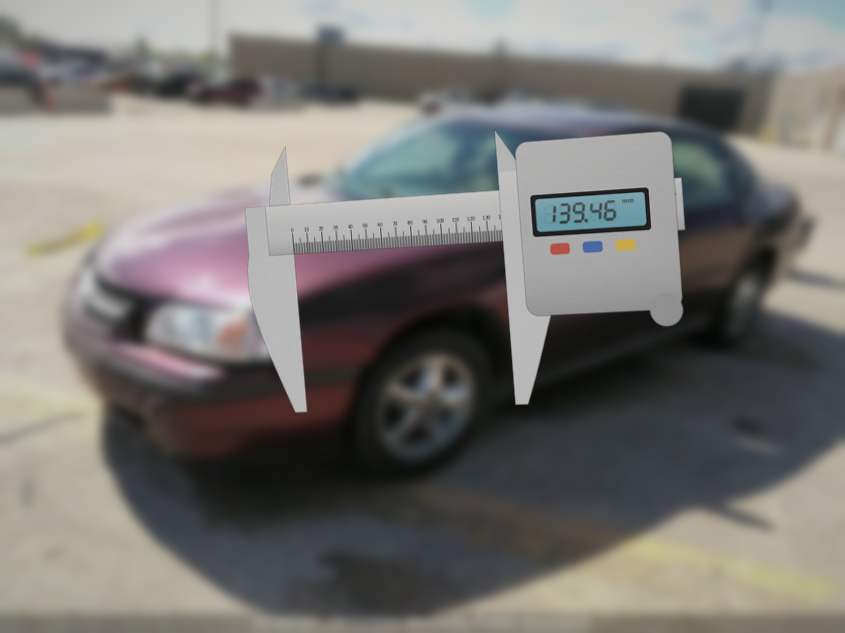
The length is 139.46 mm
